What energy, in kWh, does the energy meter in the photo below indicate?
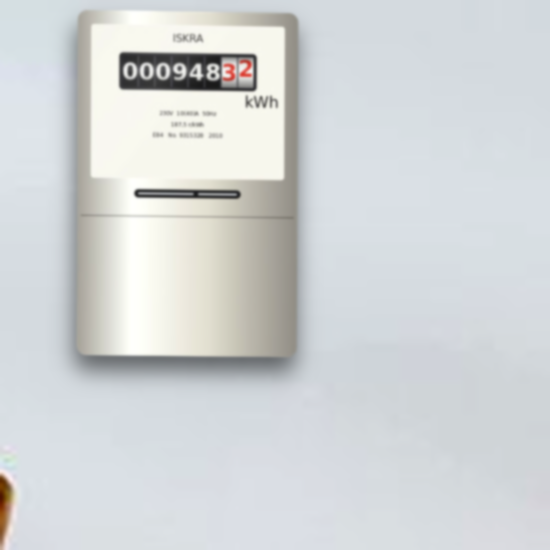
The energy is 948.32 kWh
